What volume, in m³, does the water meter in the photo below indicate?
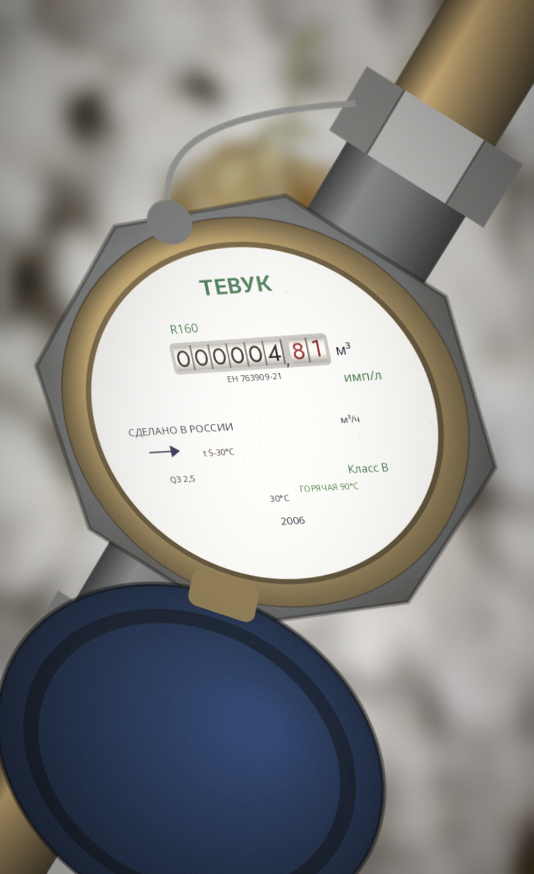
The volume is 4.81 m³
